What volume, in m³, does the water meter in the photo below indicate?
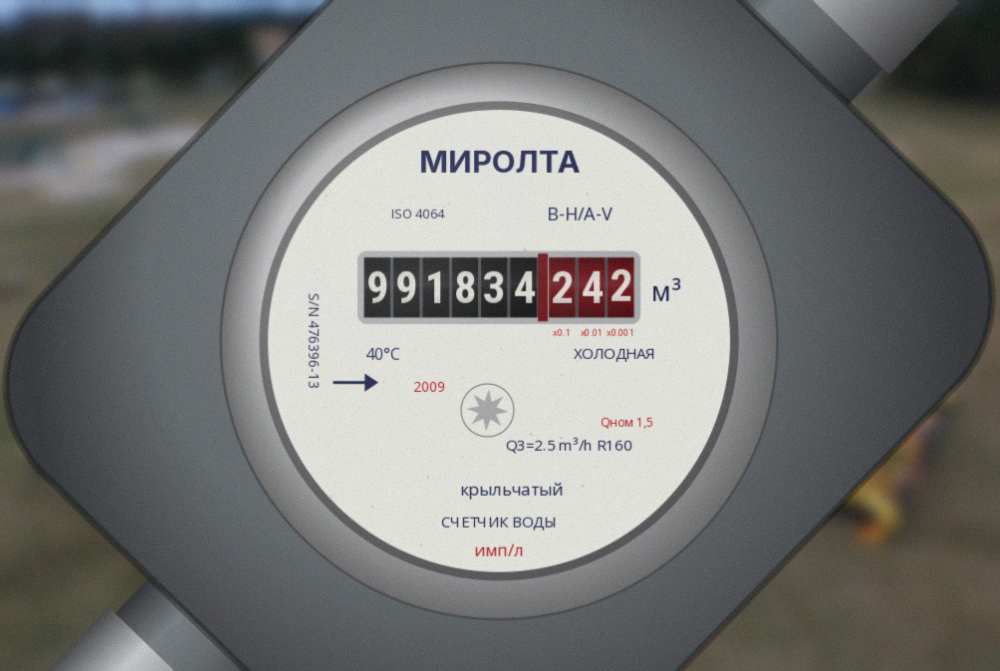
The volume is 991834.242 m³
